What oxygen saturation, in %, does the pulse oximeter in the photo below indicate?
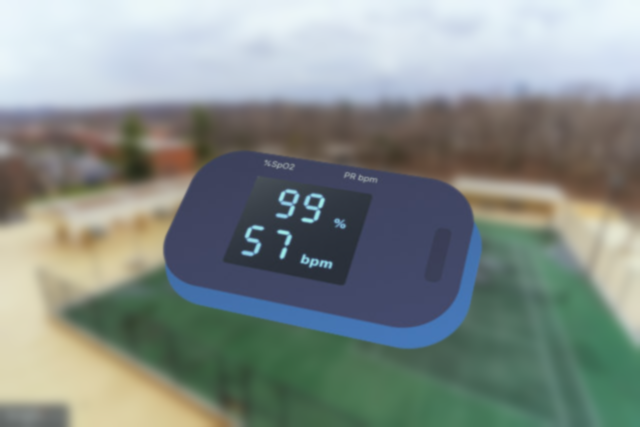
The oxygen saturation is 99 %
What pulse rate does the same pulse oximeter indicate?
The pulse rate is 57 bpm
